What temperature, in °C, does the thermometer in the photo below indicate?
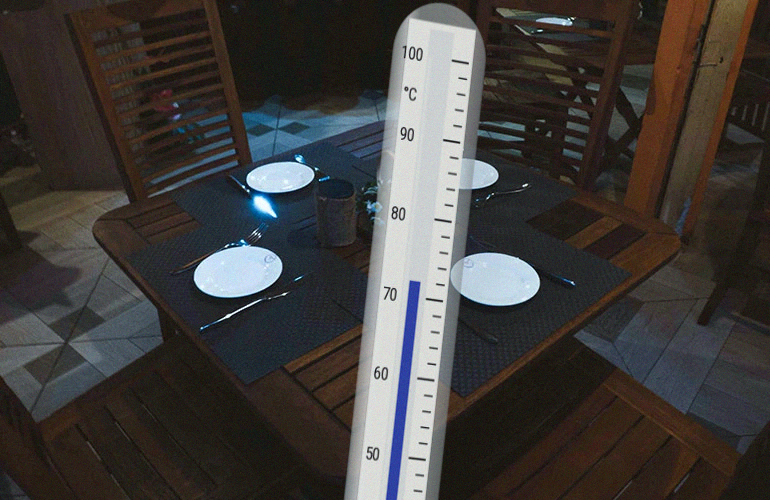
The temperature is 72 °C
